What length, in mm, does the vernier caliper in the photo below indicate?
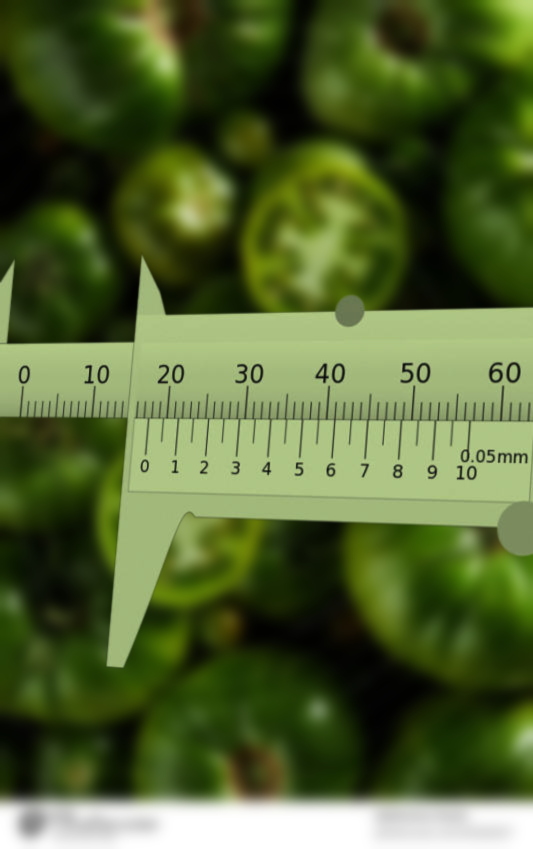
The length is 17.6 mm
